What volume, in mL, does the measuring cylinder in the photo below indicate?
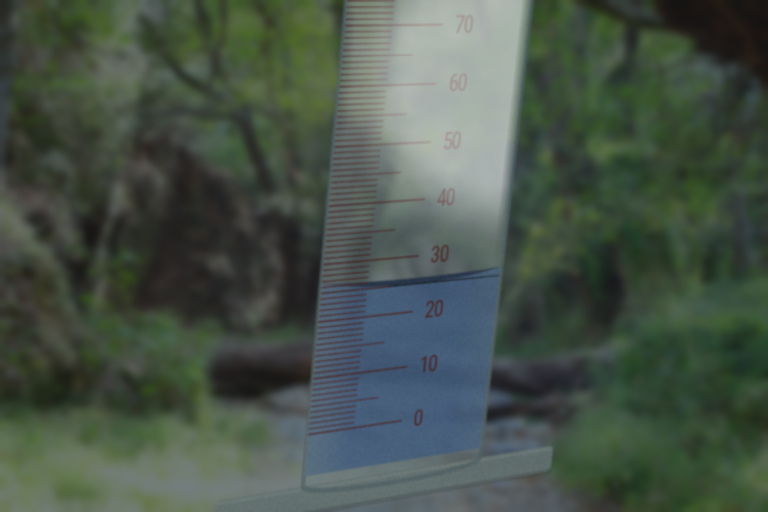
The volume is 25 mL
